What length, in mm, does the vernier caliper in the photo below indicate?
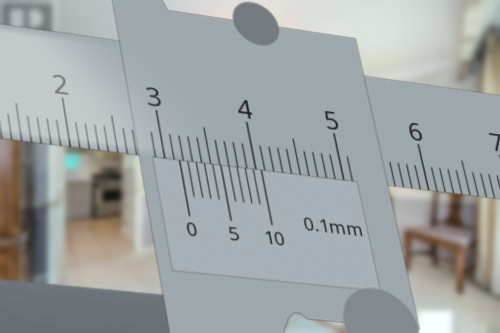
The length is 31.6 mm
